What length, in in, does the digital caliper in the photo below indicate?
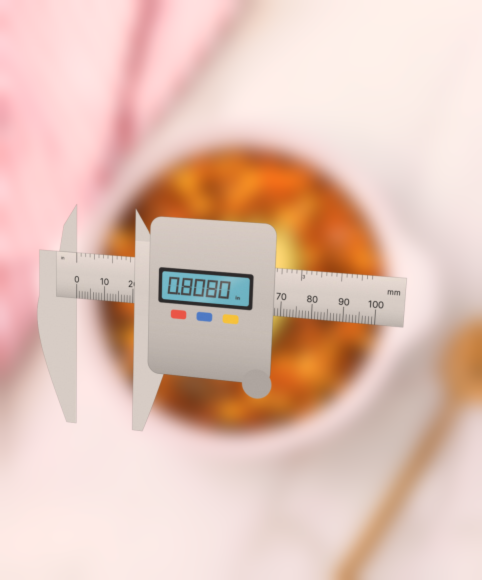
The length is 0.8080 in
